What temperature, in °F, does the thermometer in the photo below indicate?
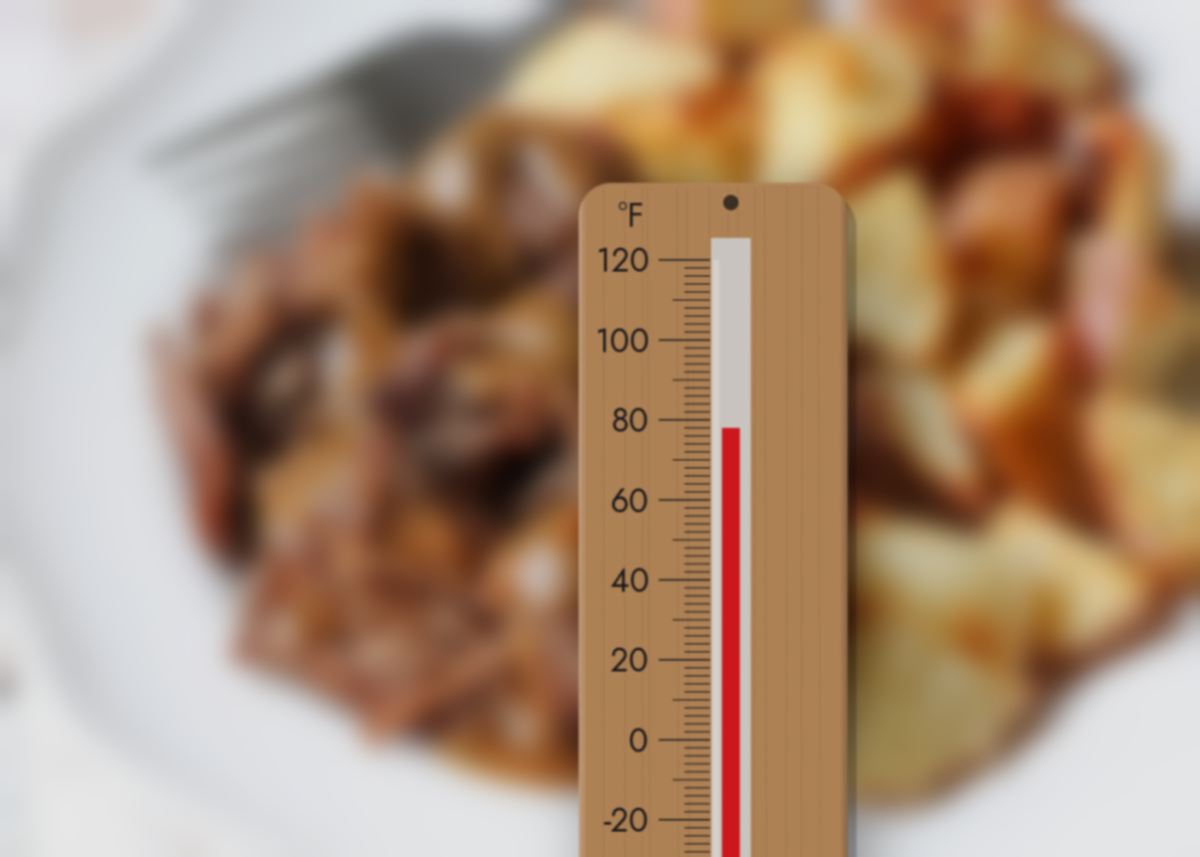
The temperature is 78 °F
